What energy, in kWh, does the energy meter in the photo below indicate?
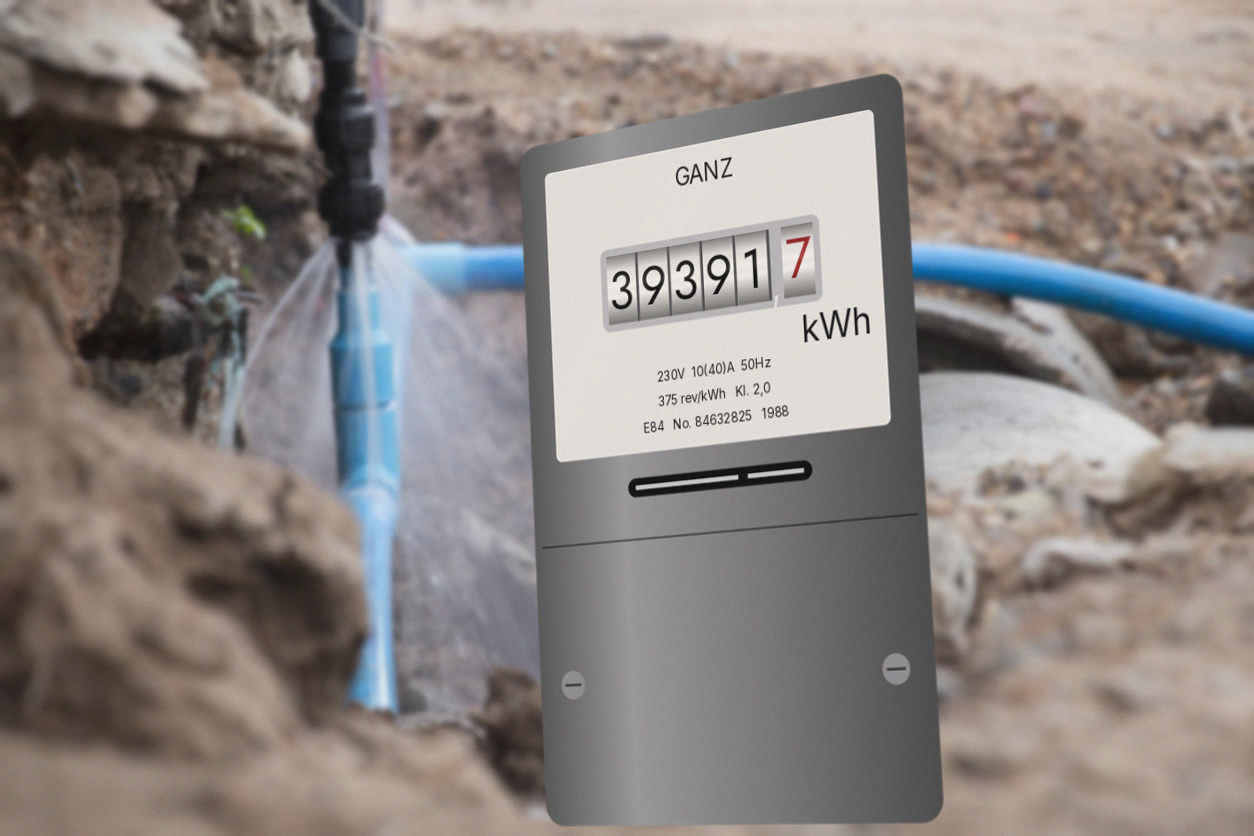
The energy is 39391.7 kWh
